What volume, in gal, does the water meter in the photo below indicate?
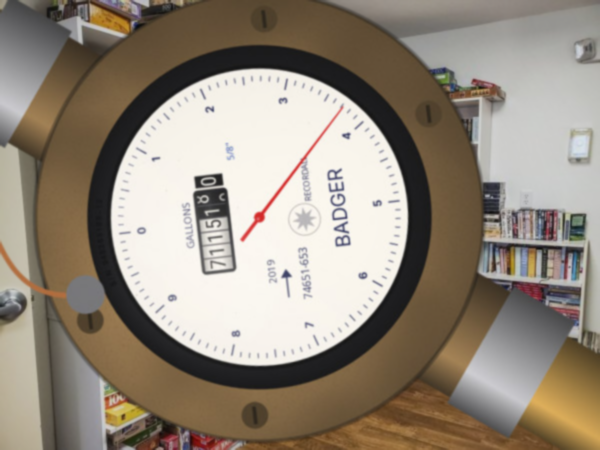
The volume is 7115183.7 gal
